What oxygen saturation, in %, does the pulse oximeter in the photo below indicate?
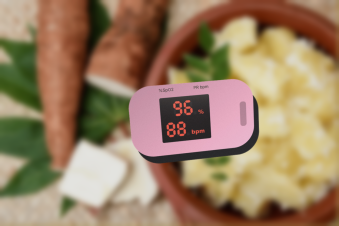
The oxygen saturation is 96 %
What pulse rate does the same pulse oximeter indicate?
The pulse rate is 88 bpm
